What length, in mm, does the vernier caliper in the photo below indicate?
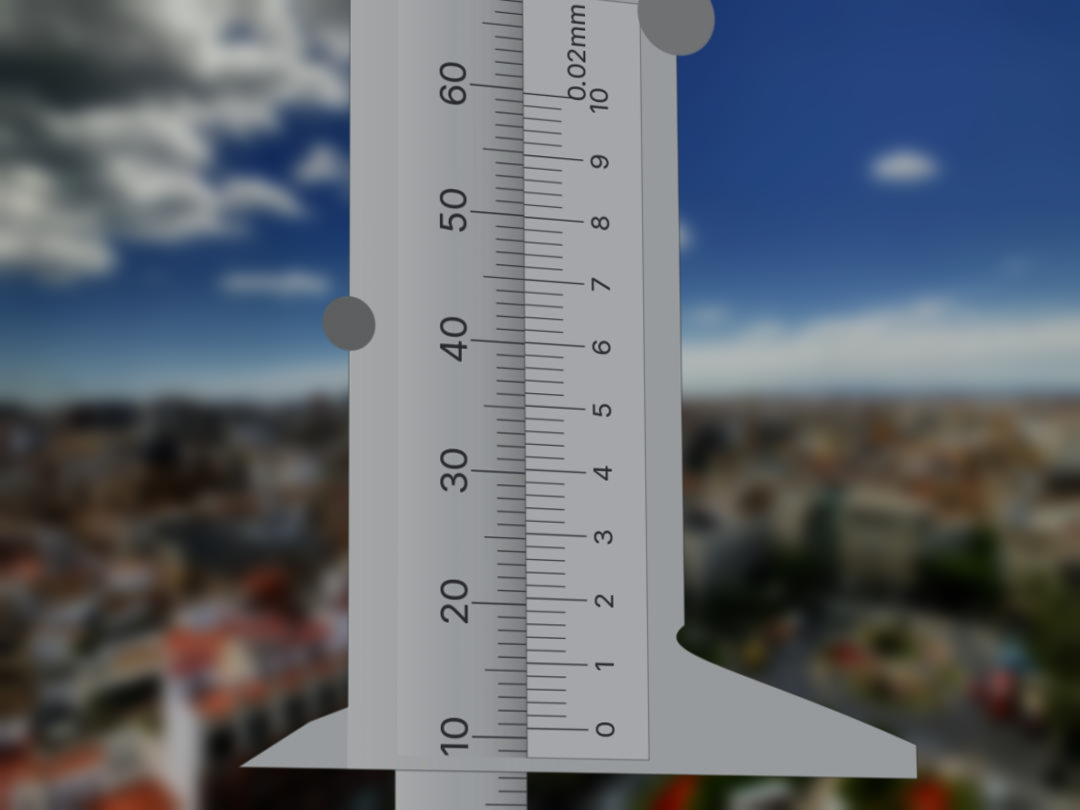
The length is 10.7 mm
